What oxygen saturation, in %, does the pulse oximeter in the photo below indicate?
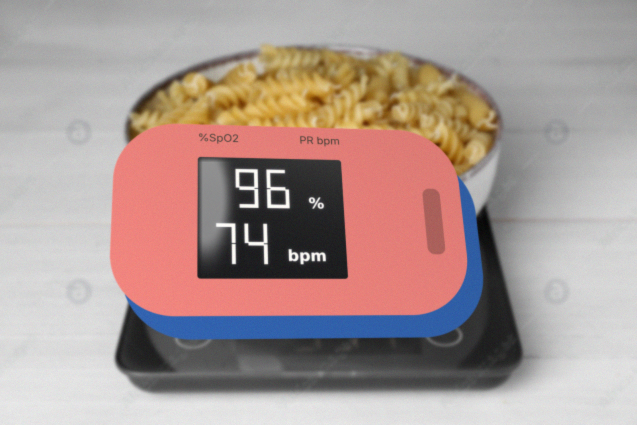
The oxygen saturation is 96 %
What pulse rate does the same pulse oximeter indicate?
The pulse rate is 74 bpm
